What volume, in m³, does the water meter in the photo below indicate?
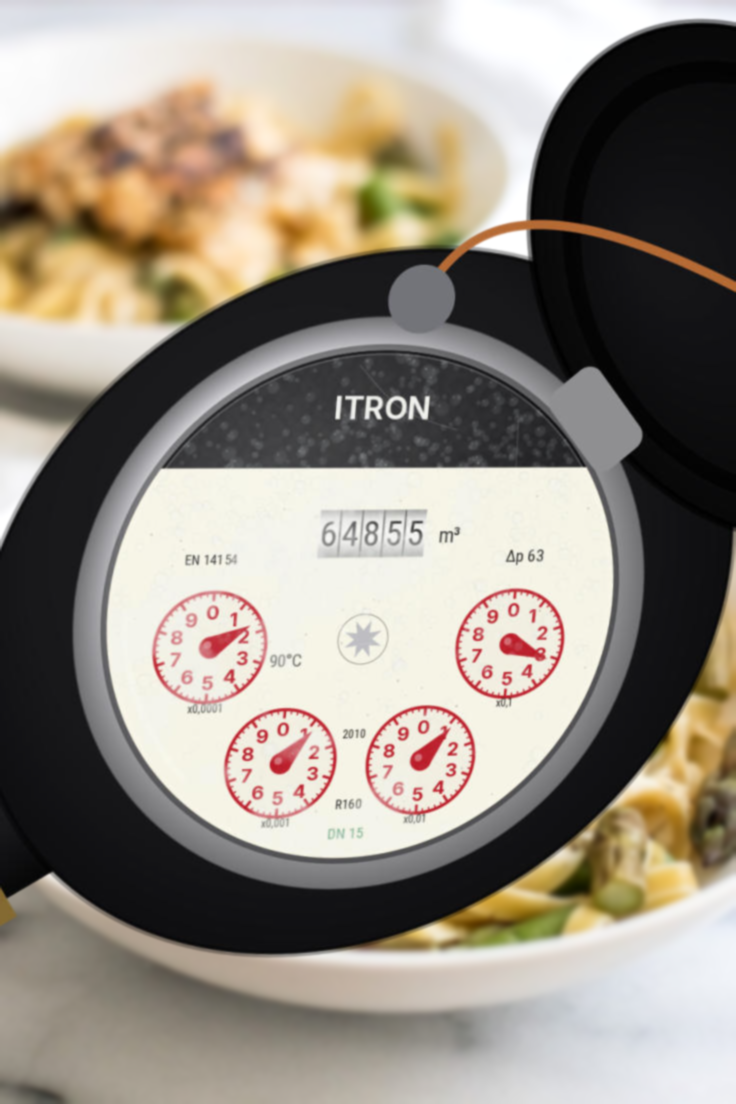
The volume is 64855.3111 m³
